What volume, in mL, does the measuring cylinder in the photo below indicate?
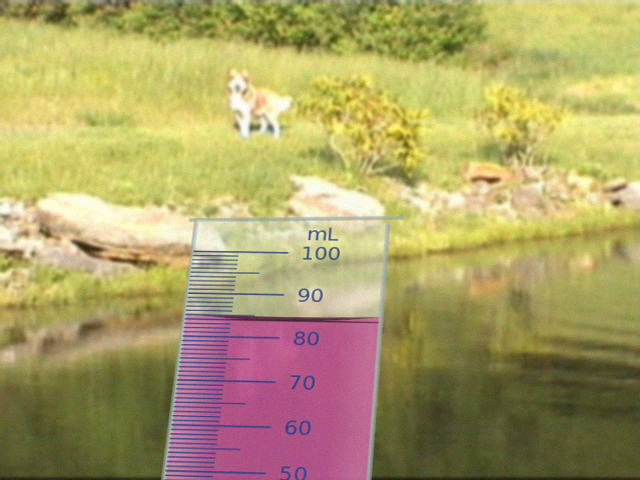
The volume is 84 mL
